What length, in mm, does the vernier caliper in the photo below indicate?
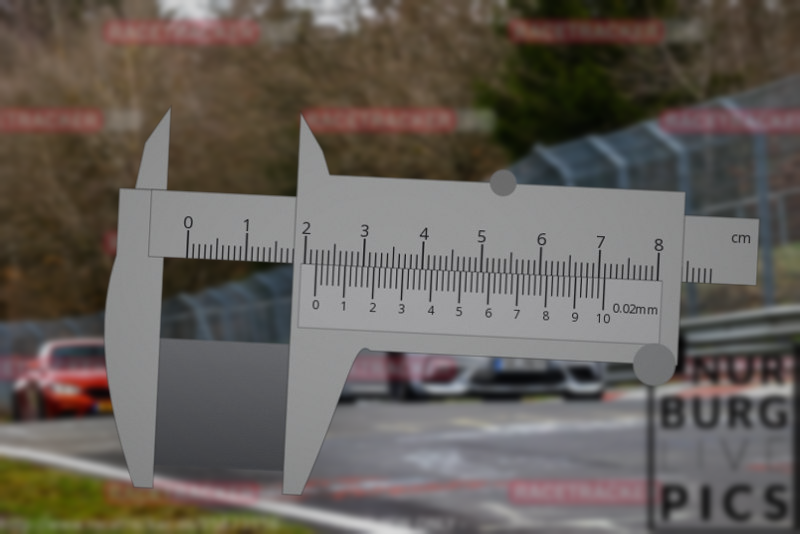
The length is 22.0 mm
